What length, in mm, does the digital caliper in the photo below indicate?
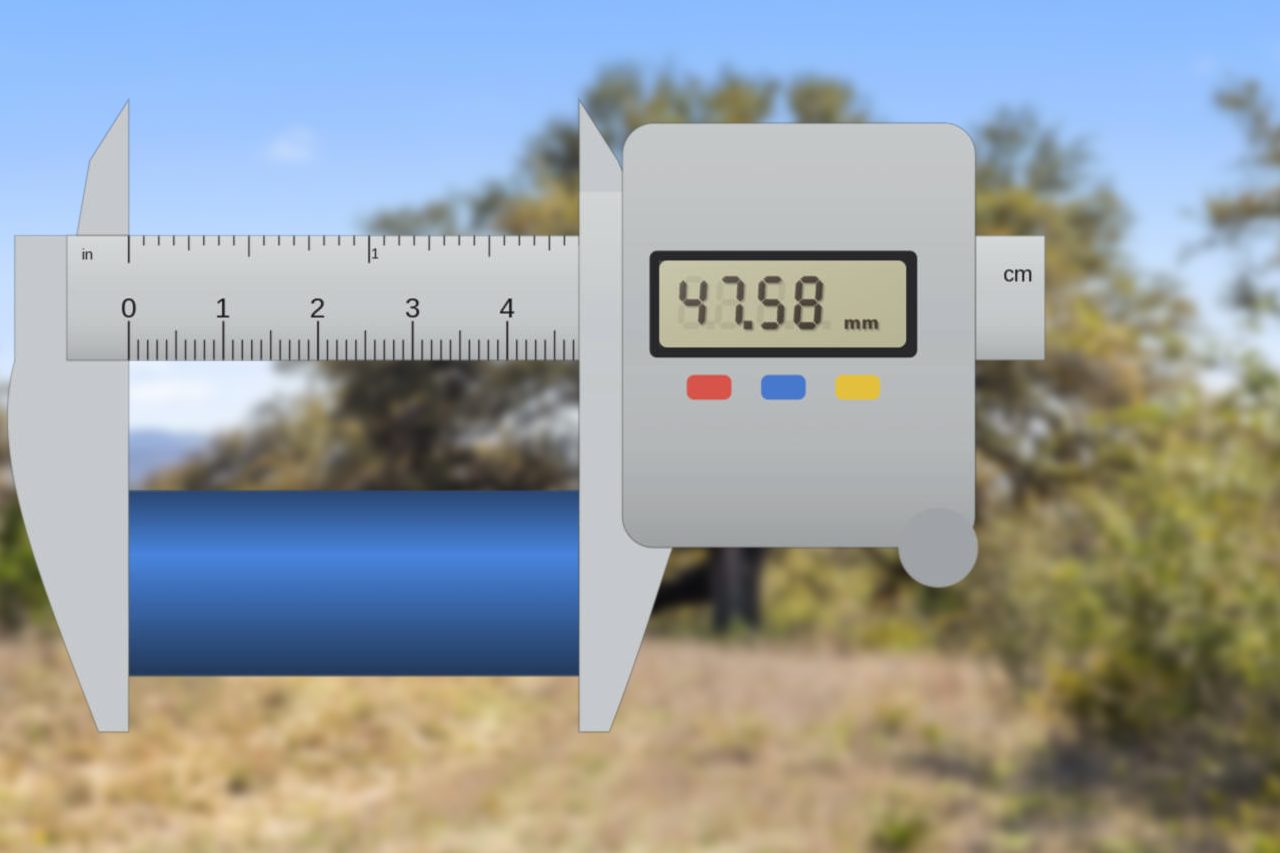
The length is 47.58 mm
